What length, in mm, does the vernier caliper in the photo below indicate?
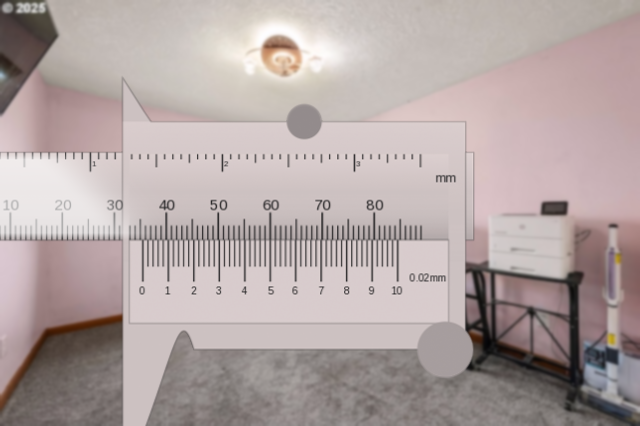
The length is 35.5 mm
